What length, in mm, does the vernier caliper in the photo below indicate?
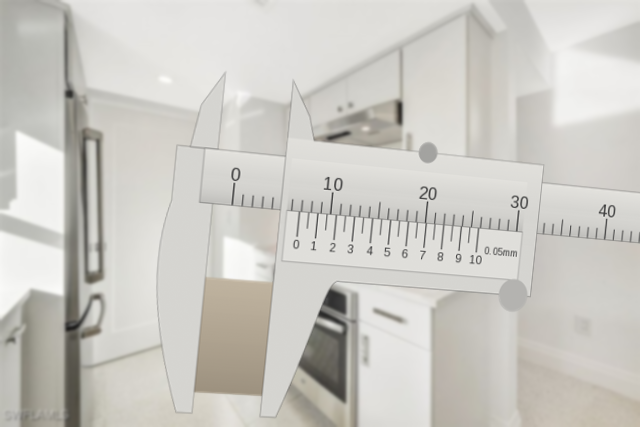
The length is 6.8 mm
